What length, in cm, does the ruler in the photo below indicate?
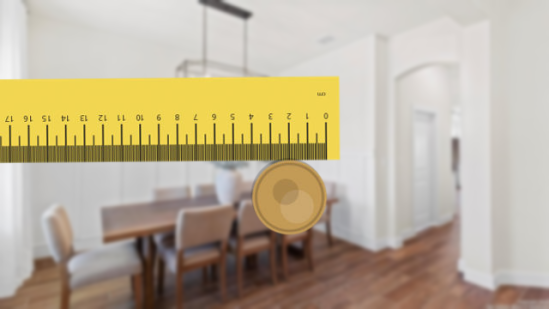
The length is 4 cm
